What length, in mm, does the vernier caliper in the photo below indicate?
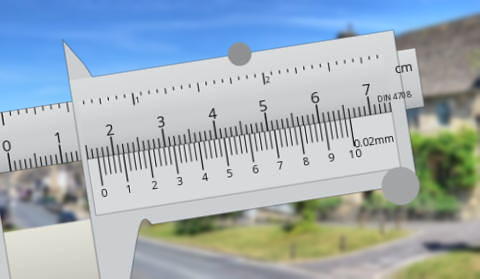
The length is 17.0 mm
